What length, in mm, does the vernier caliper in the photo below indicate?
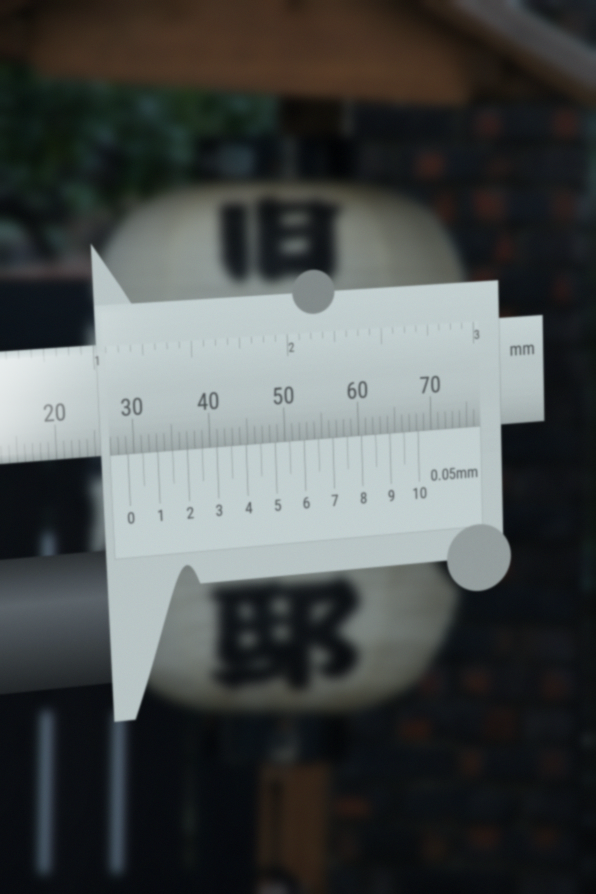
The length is 29.2 mm
